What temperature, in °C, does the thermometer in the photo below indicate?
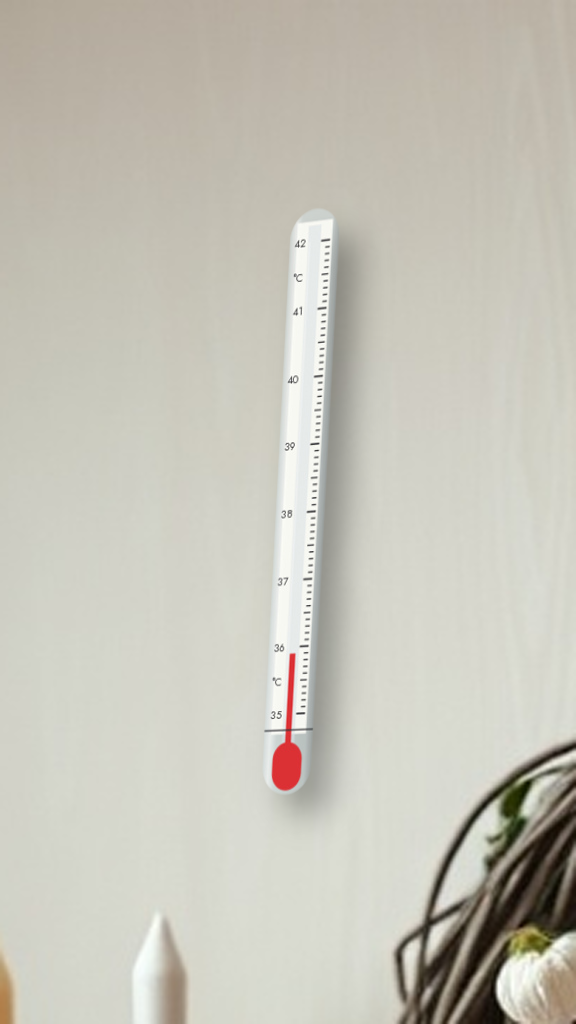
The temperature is 35.9 °C
